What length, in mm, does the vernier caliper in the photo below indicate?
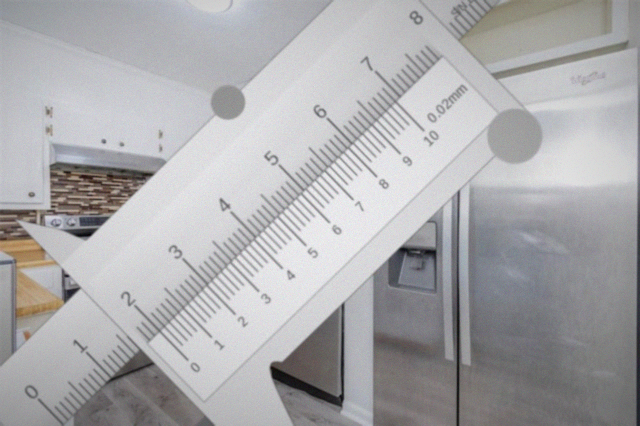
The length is 20.0 mm
